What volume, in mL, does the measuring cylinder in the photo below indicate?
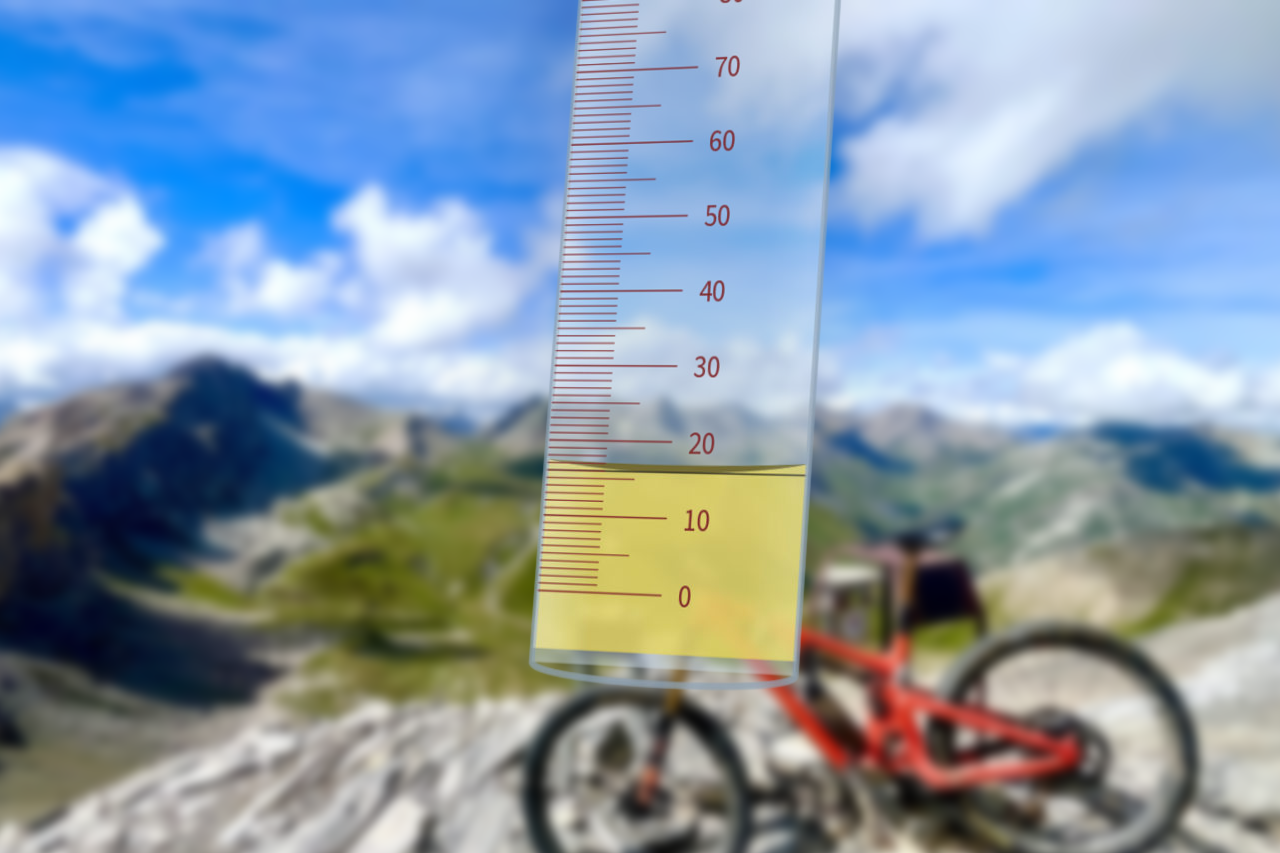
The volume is 16 mL
